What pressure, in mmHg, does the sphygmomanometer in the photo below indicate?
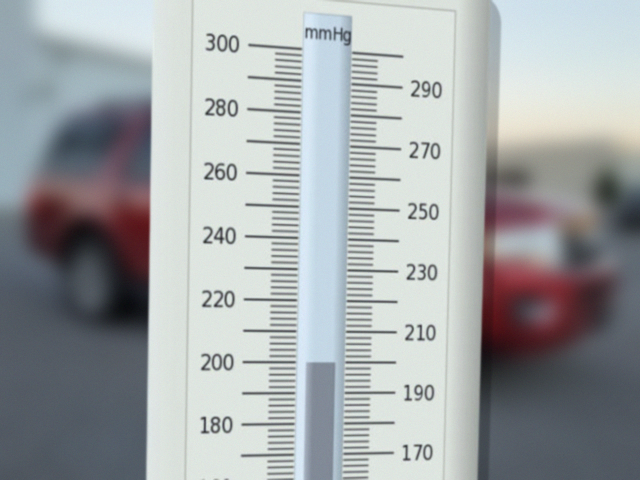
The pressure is 200 mmHg
